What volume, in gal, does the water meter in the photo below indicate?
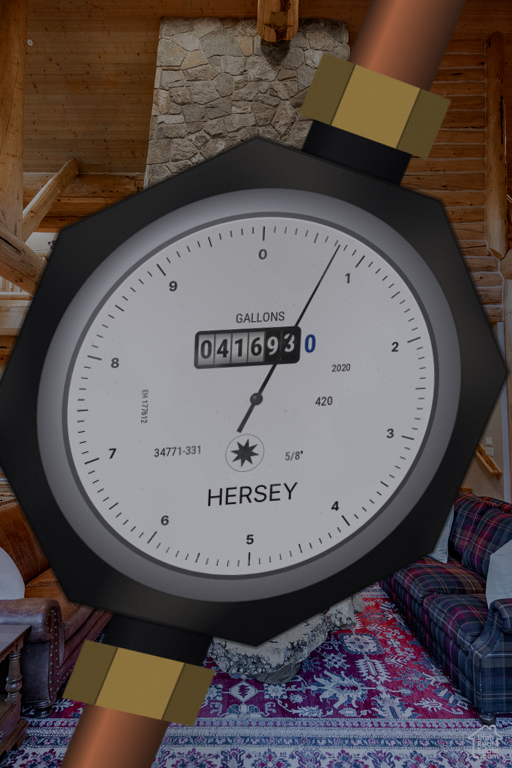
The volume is 416930.7 gal
